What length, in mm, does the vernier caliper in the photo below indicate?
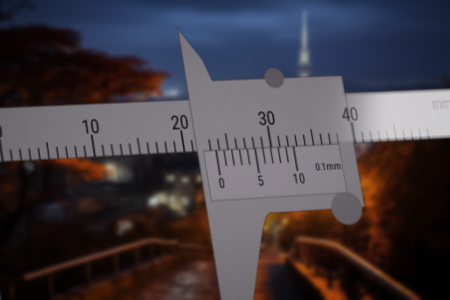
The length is 23.6 mm
